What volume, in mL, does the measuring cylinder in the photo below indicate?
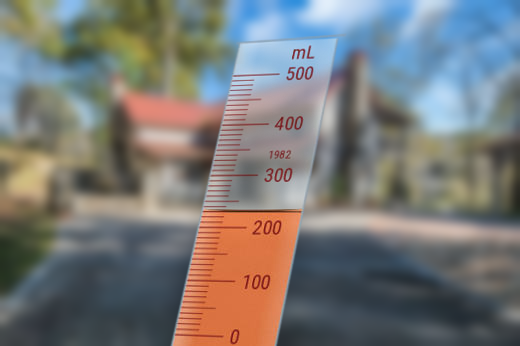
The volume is 230 mL
